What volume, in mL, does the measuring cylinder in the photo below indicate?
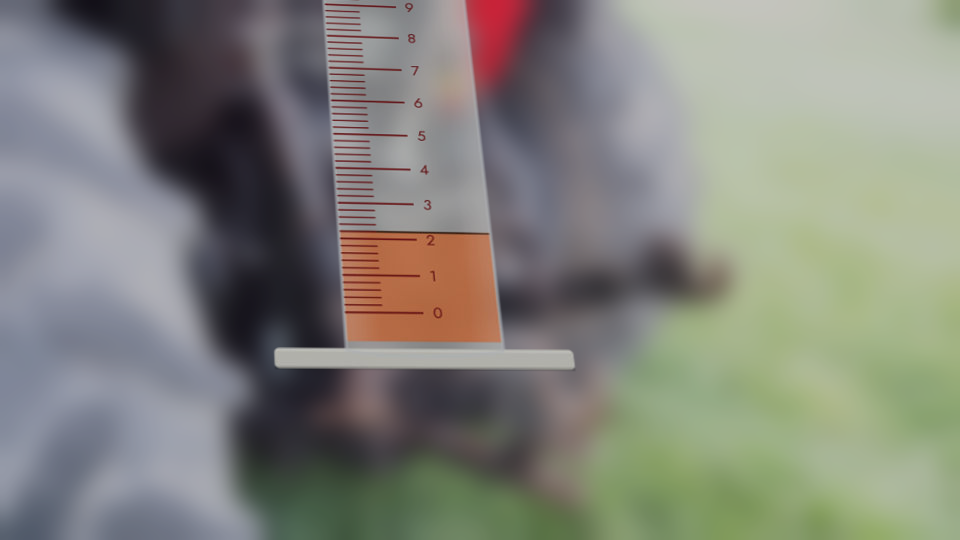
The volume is 2.2 mL
